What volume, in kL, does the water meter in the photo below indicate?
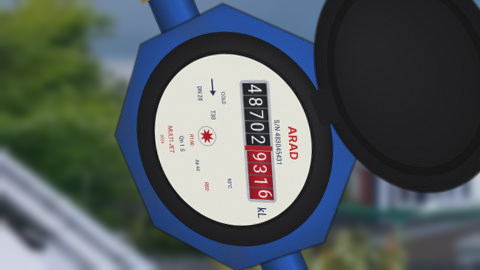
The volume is 48702.9316 kL
